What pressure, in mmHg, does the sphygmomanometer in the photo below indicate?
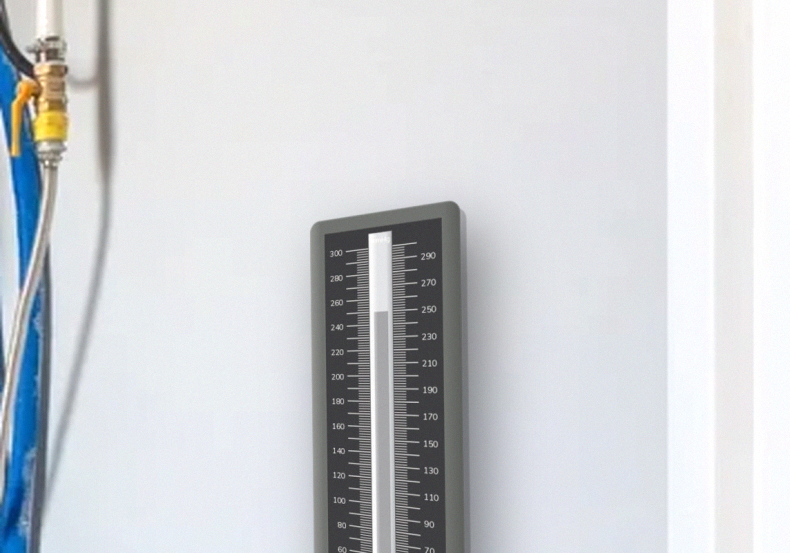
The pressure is 250 mmHg
